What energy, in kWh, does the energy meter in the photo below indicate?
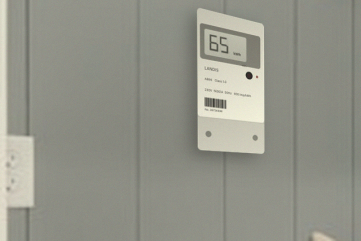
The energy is 65 kWh
